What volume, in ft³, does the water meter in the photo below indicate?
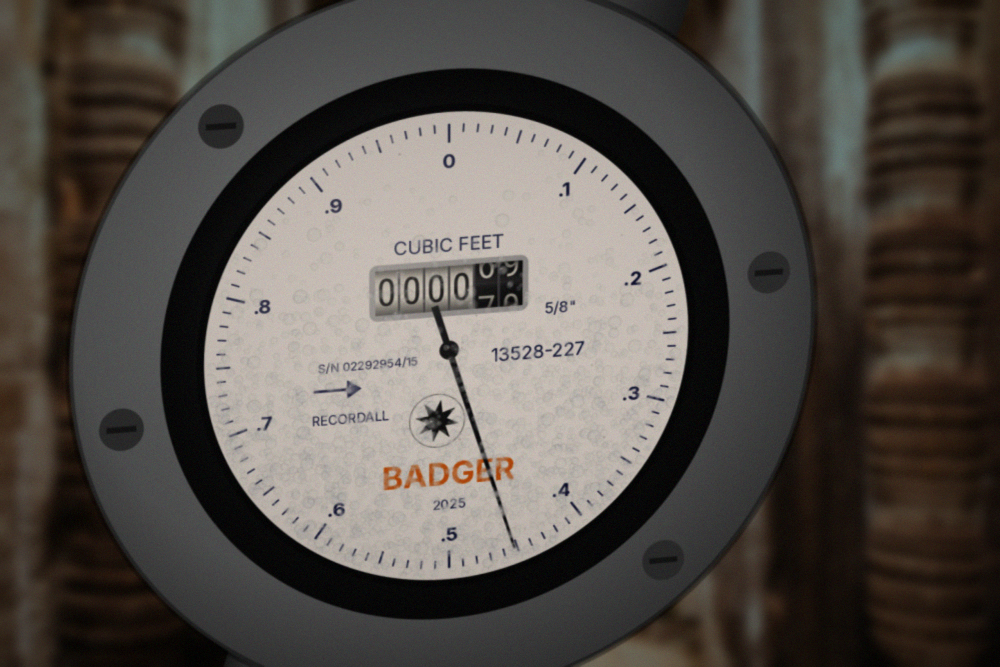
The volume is 69.45 ft³
